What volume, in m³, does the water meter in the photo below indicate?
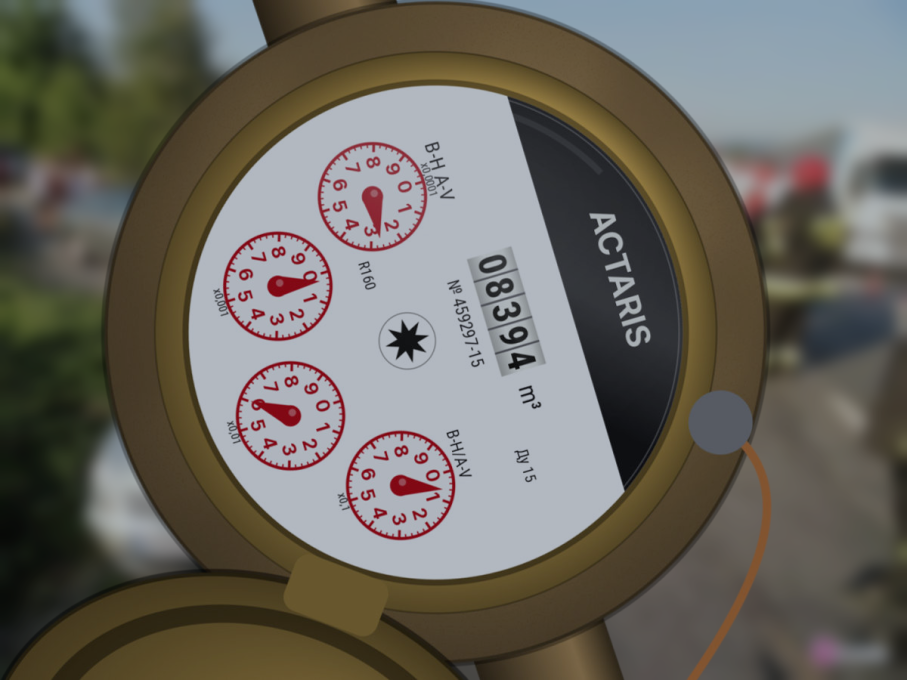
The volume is 8394.0602 m³
